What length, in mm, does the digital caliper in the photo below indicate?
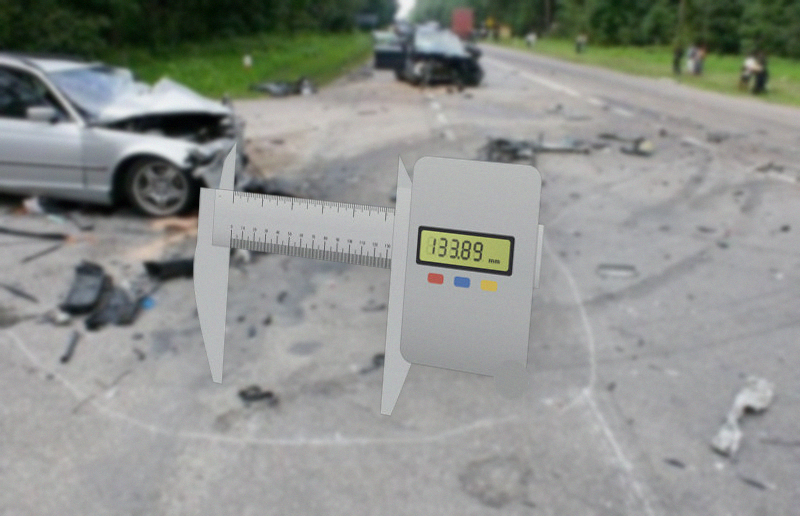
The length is 133.89 mm
